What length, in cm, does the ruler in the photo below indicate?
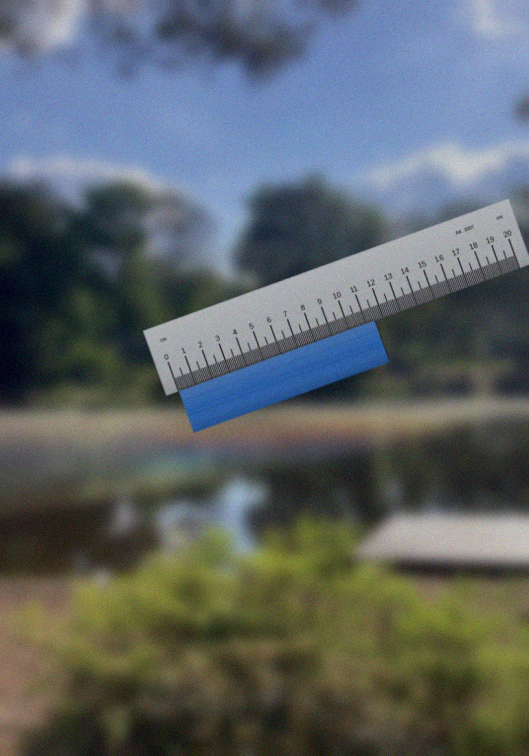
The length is 11.5 cm
